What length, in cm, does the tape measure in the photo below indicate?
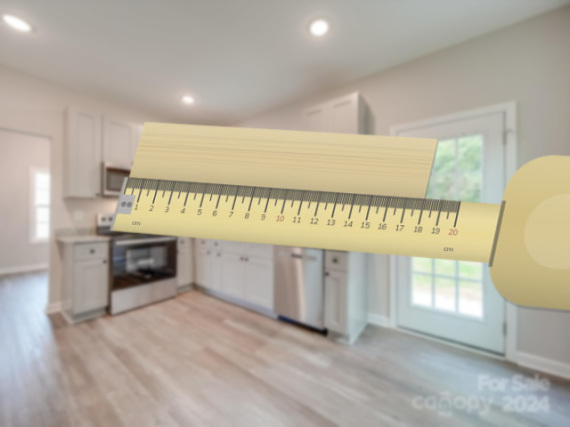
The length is 18 cm
